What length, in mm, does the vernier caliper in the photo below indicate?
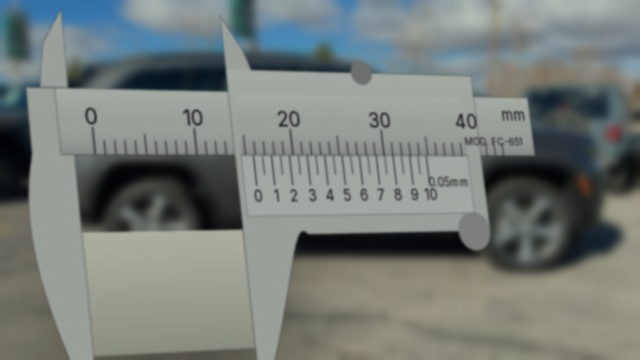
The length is 15.8 mm
